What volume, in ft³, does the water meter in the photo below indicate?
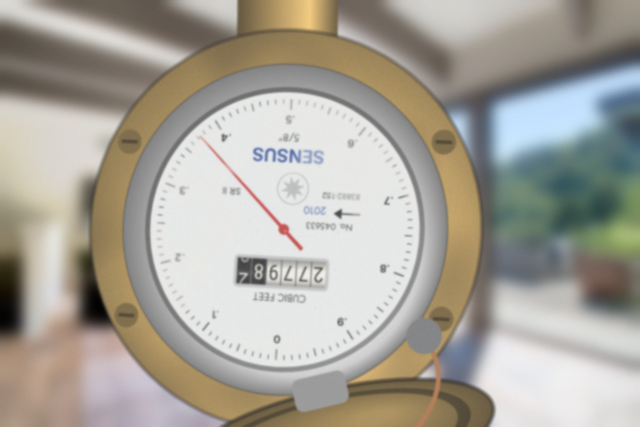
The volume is 277982.37 ft³
